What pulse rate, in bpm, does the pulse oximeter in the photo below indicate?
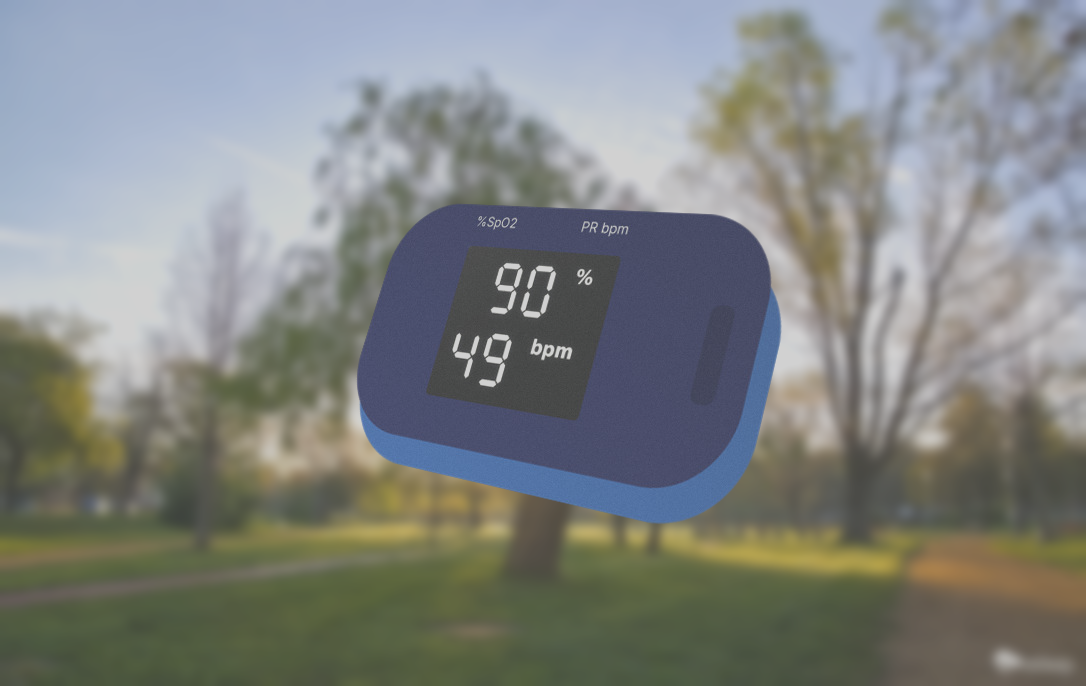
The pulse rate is 49 bpm
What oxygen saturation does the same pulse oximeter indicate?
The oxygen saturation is 90 %
